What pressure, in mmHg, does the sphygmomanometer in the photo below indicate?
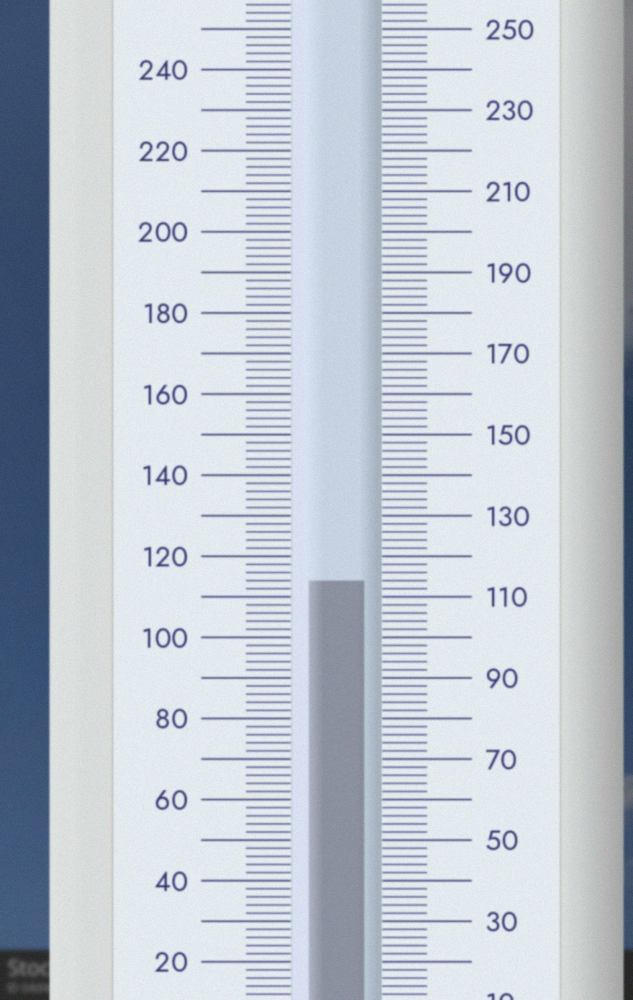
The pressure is 114 mmHg
